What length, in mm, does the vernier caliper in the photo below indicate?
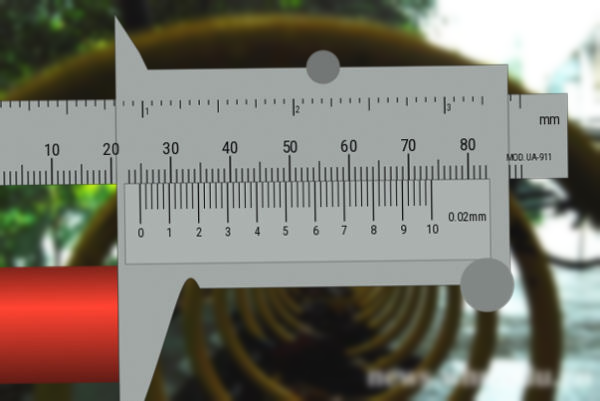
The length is 24.8 mm
